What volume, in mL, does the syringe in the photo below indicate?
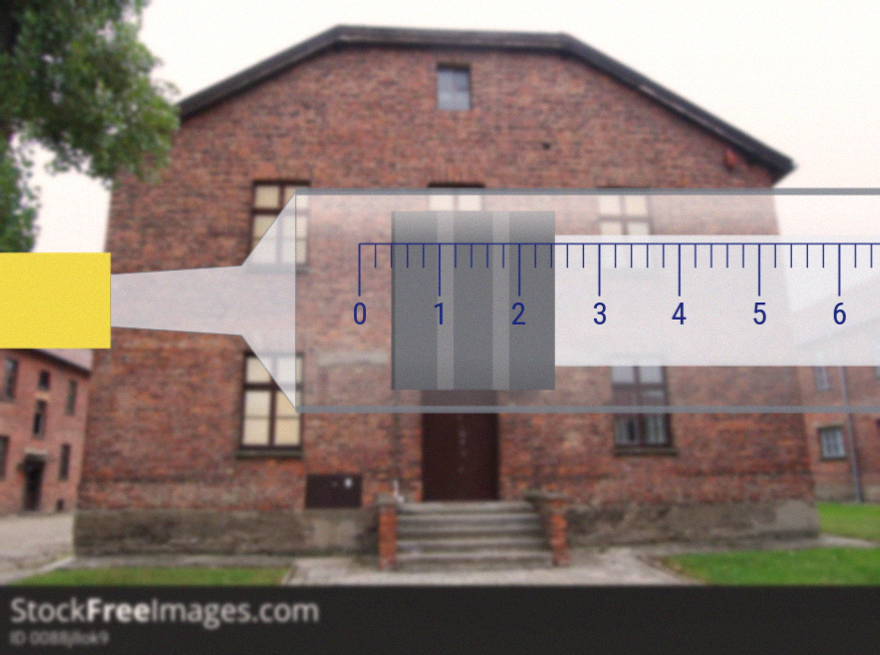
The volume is 0.4 mL
